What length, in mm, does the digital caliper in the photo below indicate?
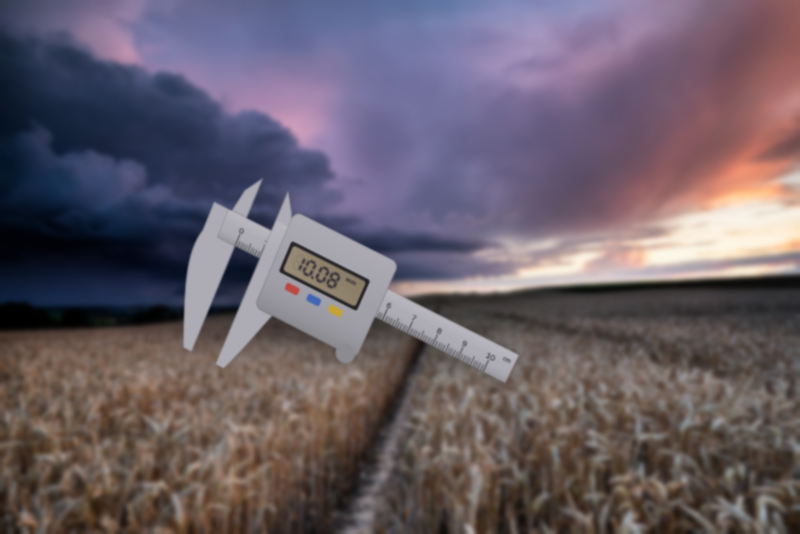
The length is 10.08 mm
